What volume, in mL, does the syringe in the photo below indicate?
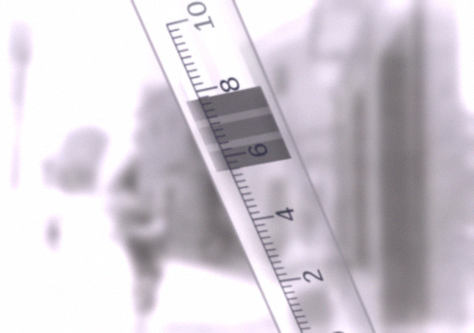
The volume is 5.6 mL
